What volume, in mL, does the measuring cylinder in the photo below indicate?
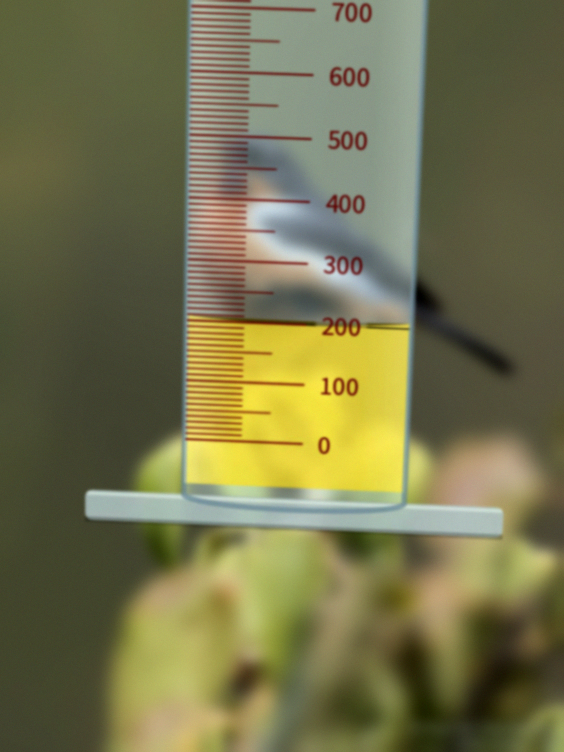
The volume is 200 mL
